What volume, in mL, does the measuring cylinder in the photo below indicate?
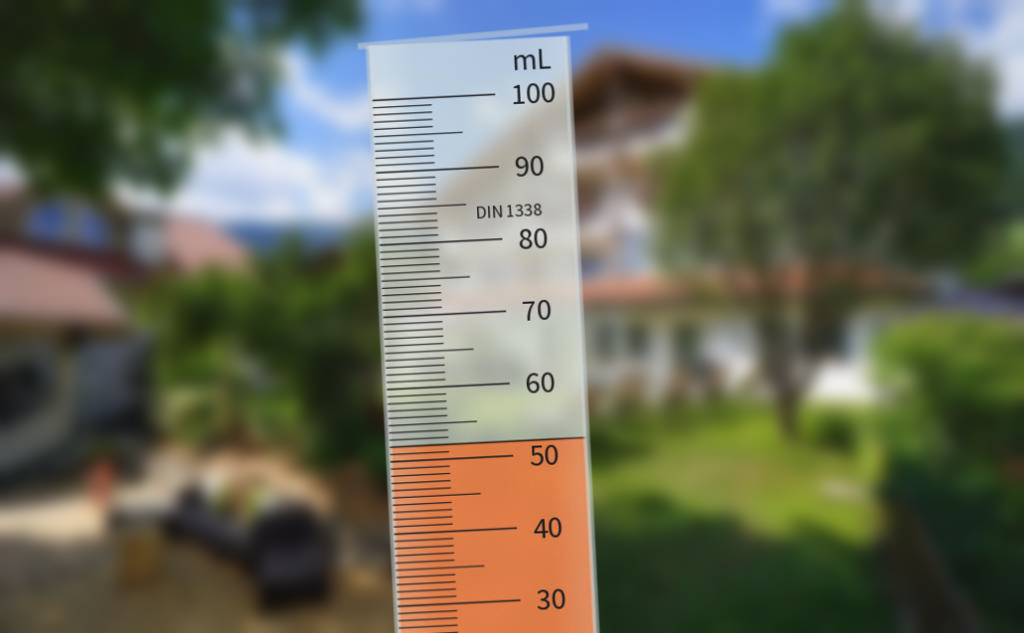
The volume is 52 mL
